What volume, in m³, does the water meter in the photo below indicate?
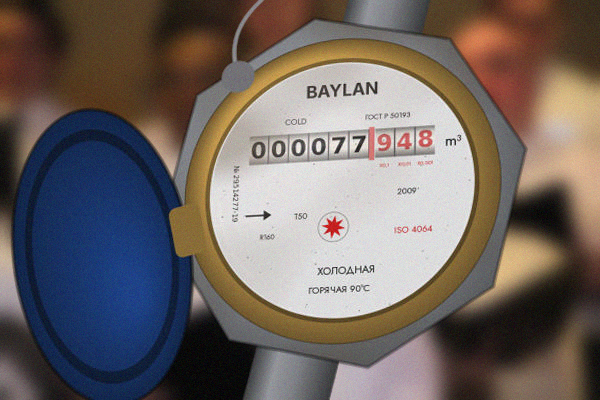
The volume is 77.948 m³
